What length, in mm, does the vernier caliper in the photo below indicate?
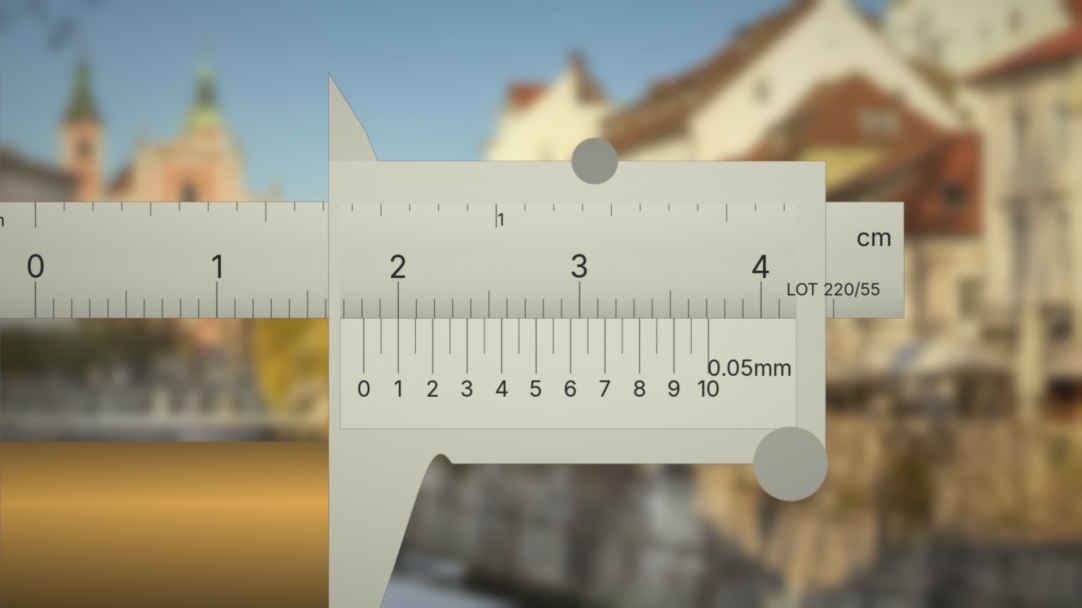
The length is 18.1 mm
